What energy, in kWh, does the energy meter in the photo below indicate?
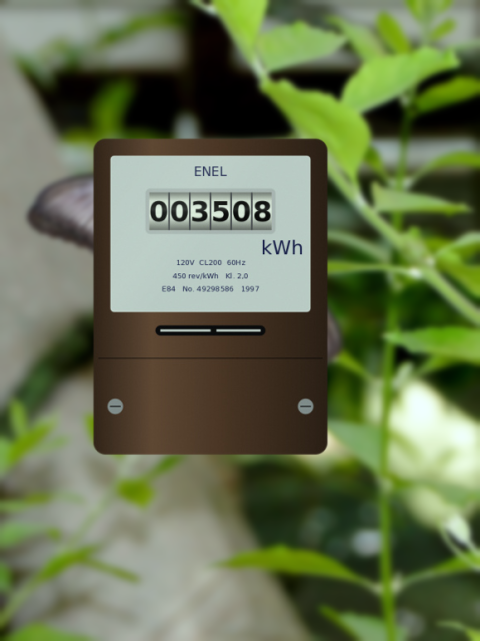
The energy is 3508 kWh
